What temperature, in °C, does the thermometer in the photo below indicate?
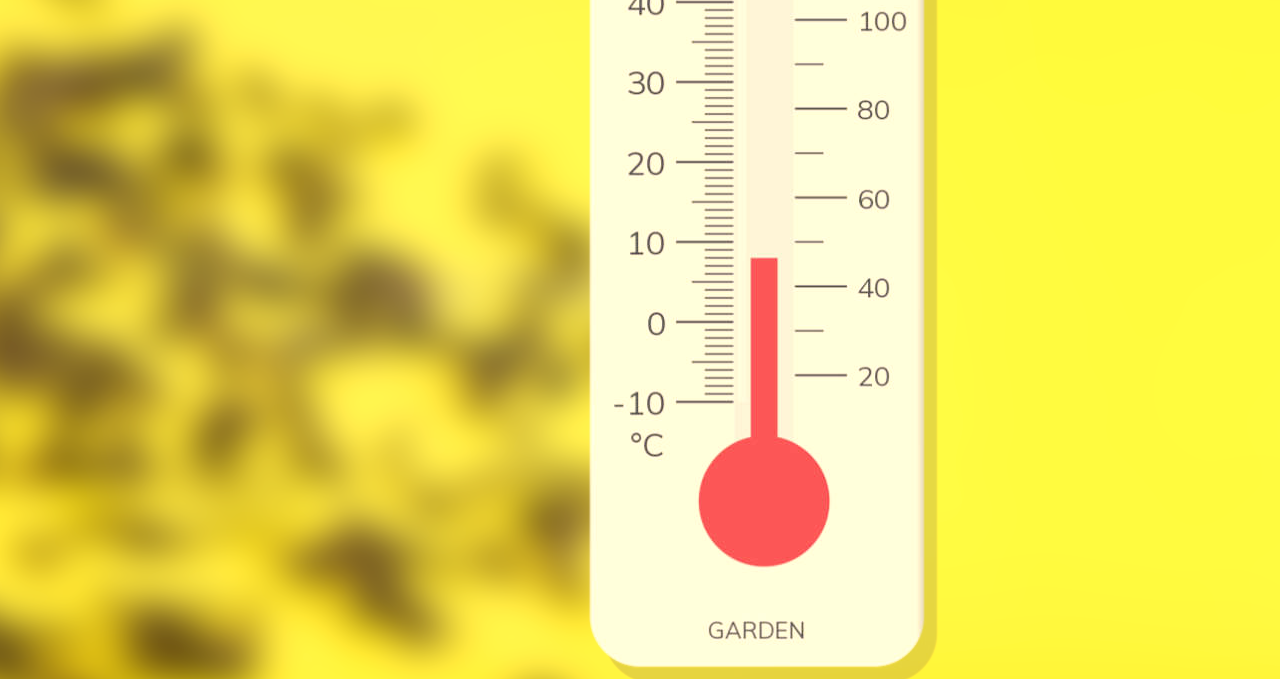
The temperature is 8 °C
